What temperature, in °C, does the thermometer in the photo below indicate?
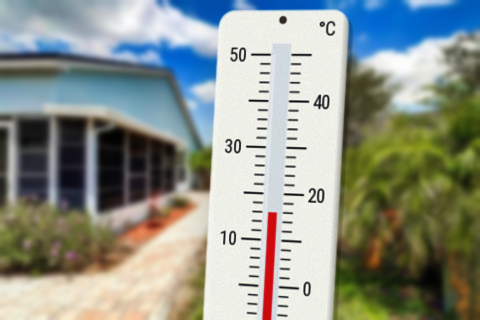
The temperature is 16 °C
